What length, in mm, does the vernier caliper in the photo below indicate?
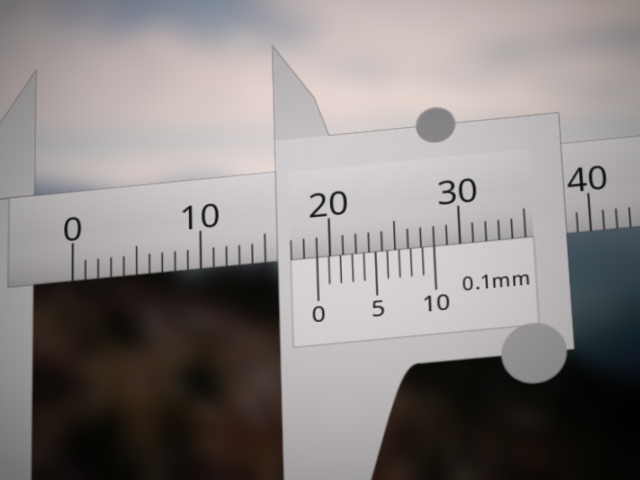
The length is 19.0 mm
